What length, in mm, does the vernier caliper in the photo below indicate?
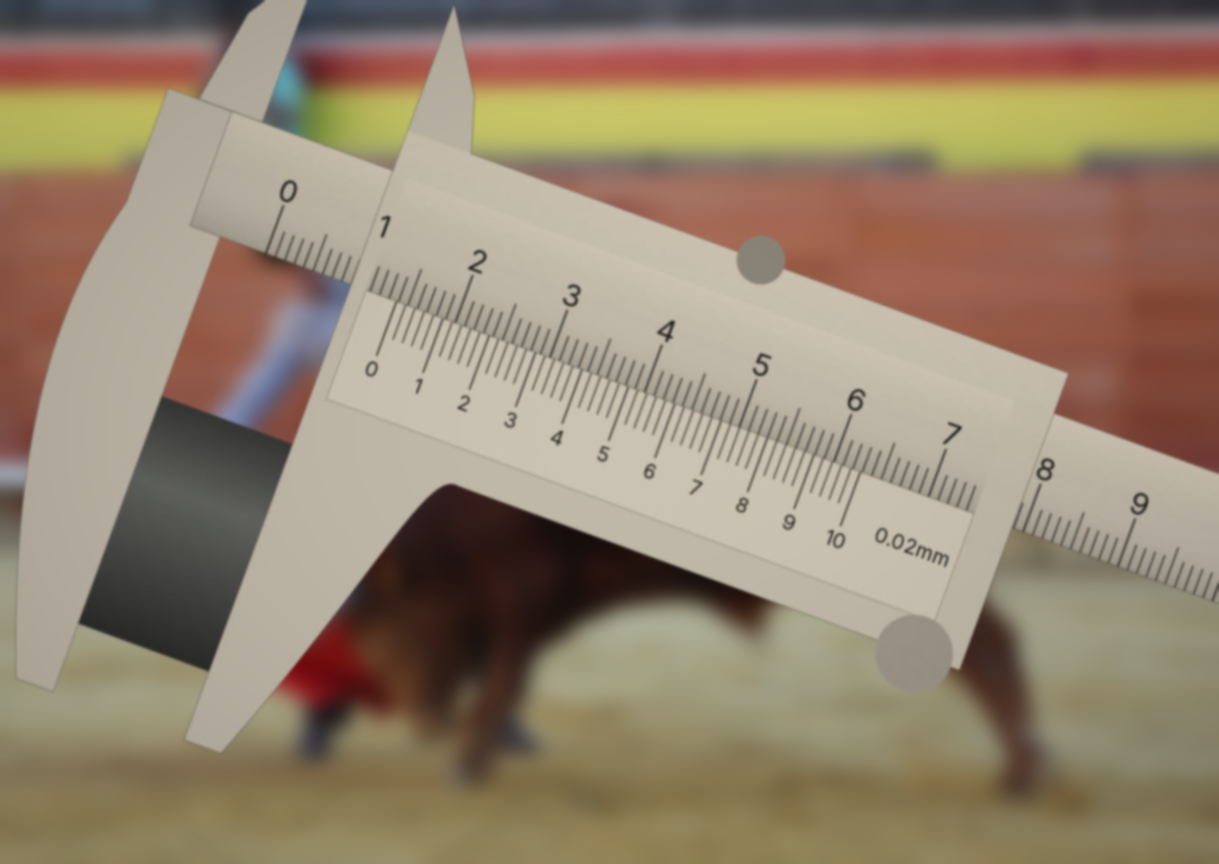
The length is 13.8 mm
